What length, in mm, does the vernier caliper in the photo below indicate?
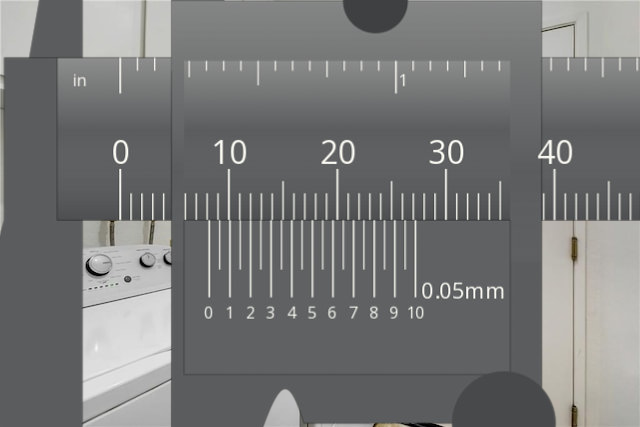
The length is 8.2 mm
